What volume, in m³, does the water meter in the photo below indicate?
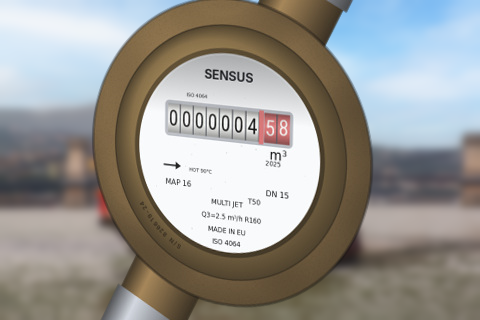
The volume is 4.58 m³
